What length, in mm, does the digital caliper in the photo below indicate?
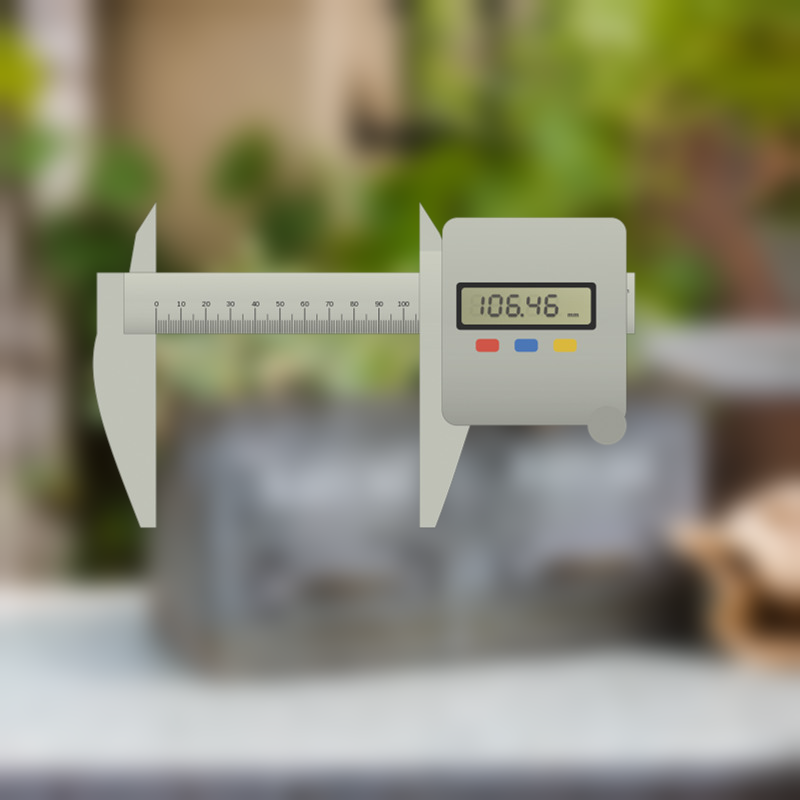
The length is 106.46 mm
